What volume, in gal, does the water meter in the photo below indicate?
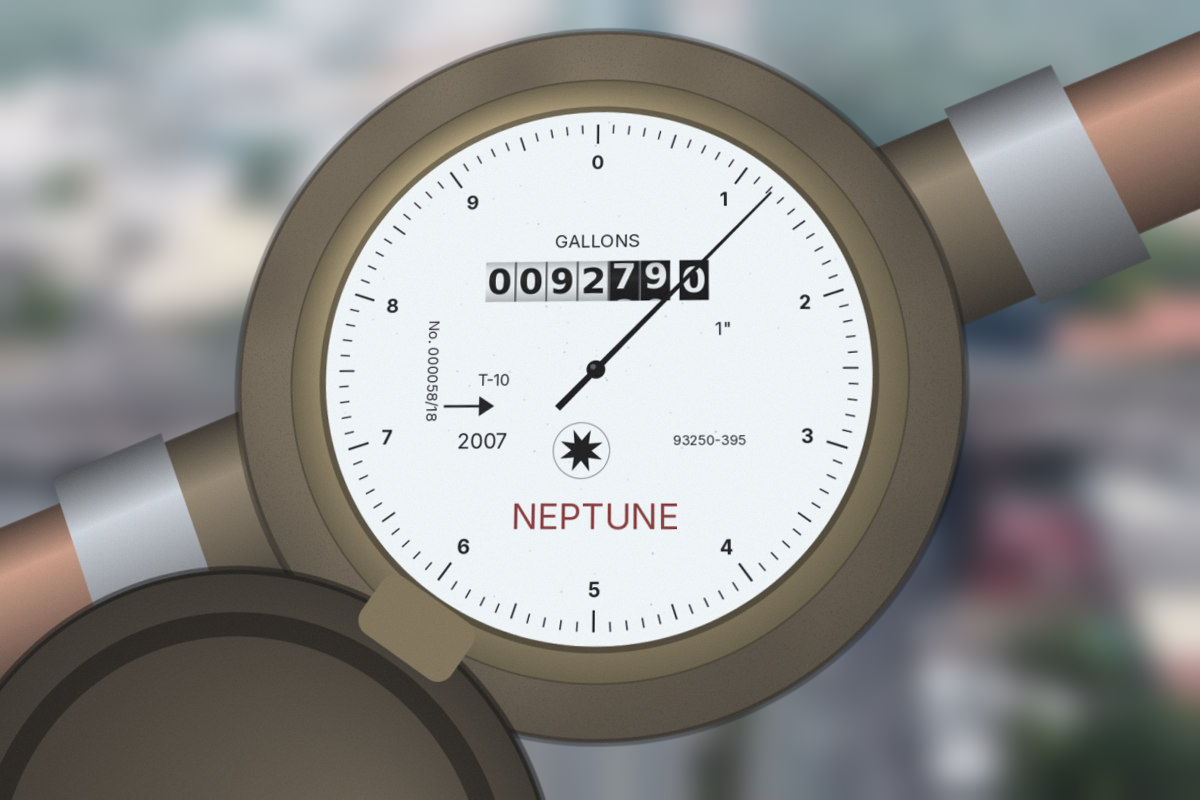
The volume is 92791.2 gal
